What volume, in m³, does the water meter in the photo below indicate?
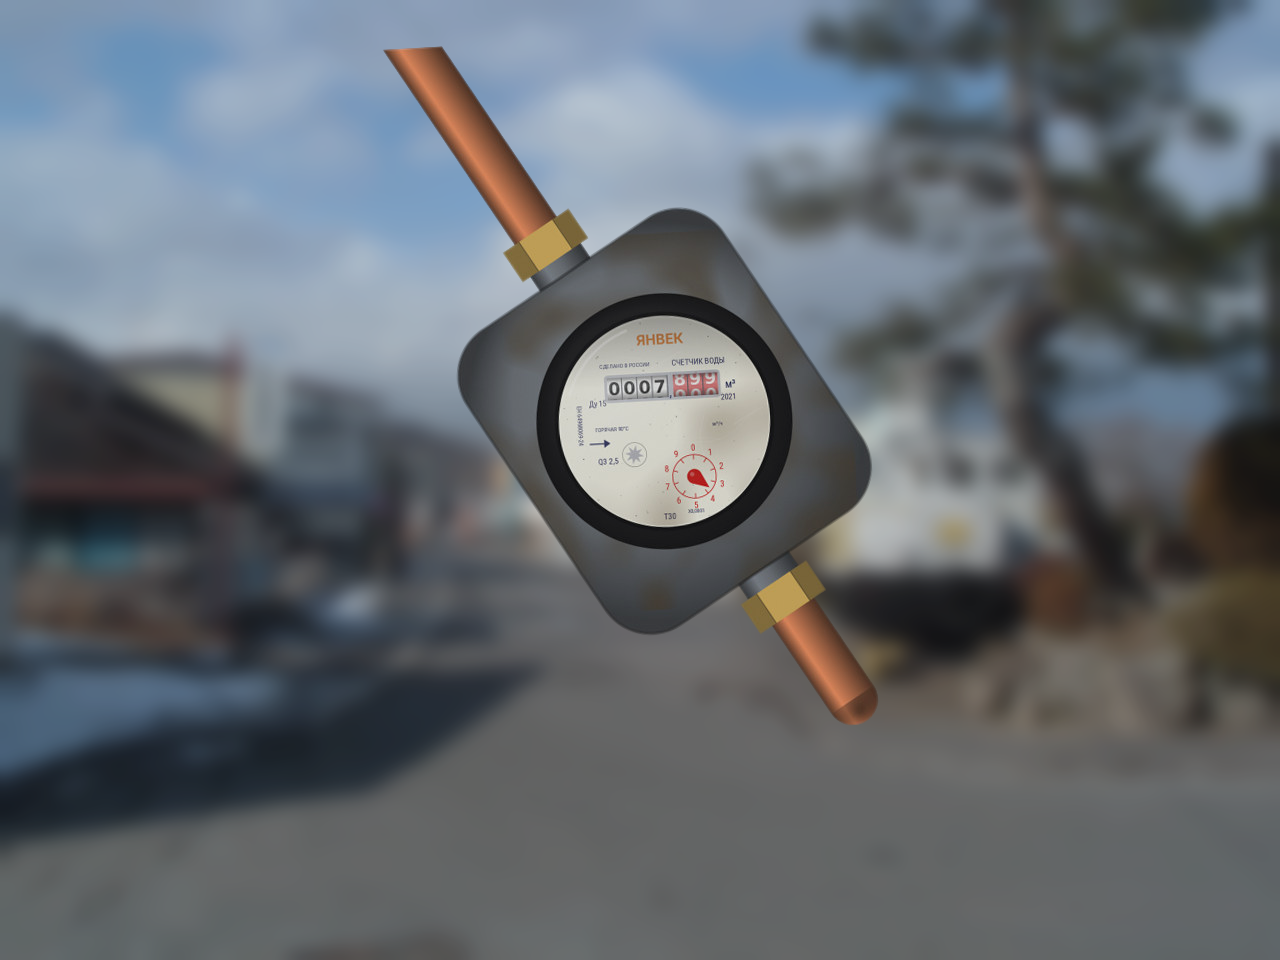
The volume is 7.8993 m³
